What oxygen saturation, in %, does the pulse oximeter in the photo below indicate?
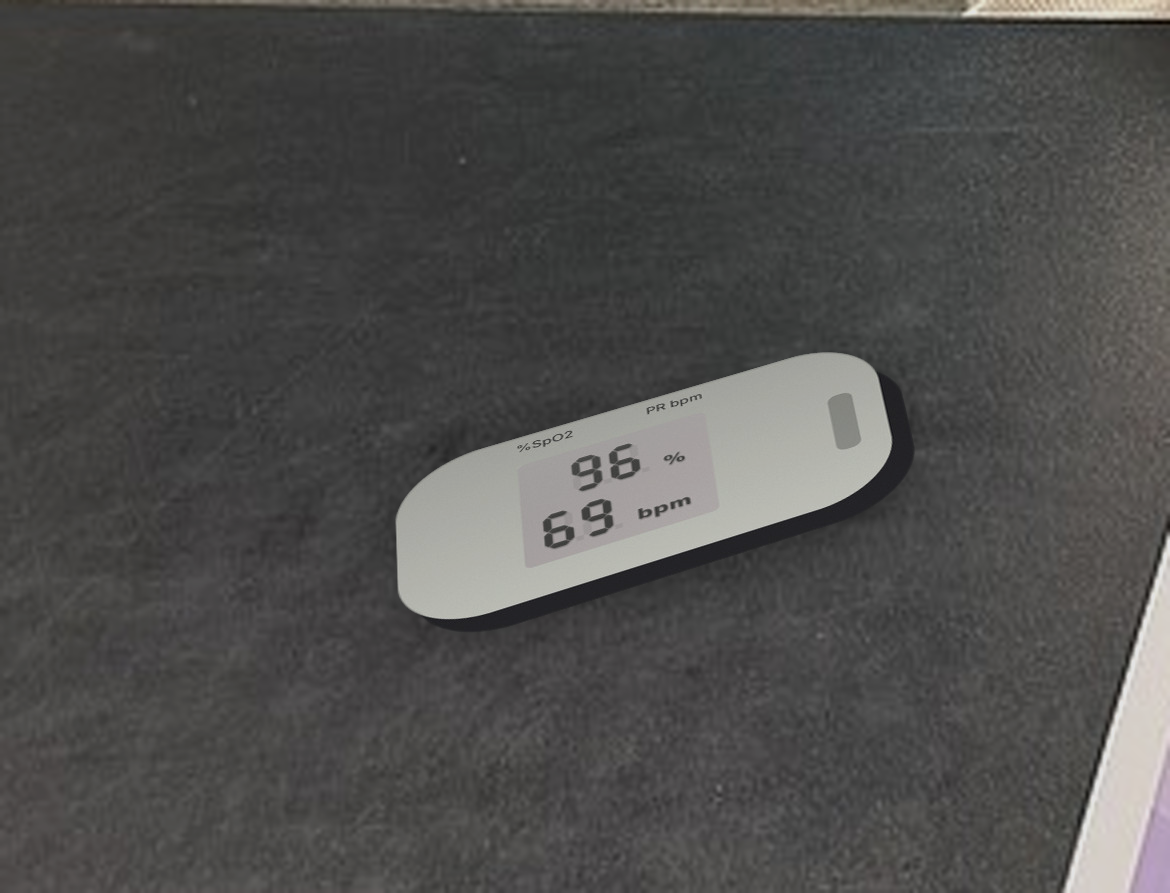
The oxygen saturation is 96 %
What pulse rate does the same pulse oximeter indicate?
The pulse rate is 69 bpm
